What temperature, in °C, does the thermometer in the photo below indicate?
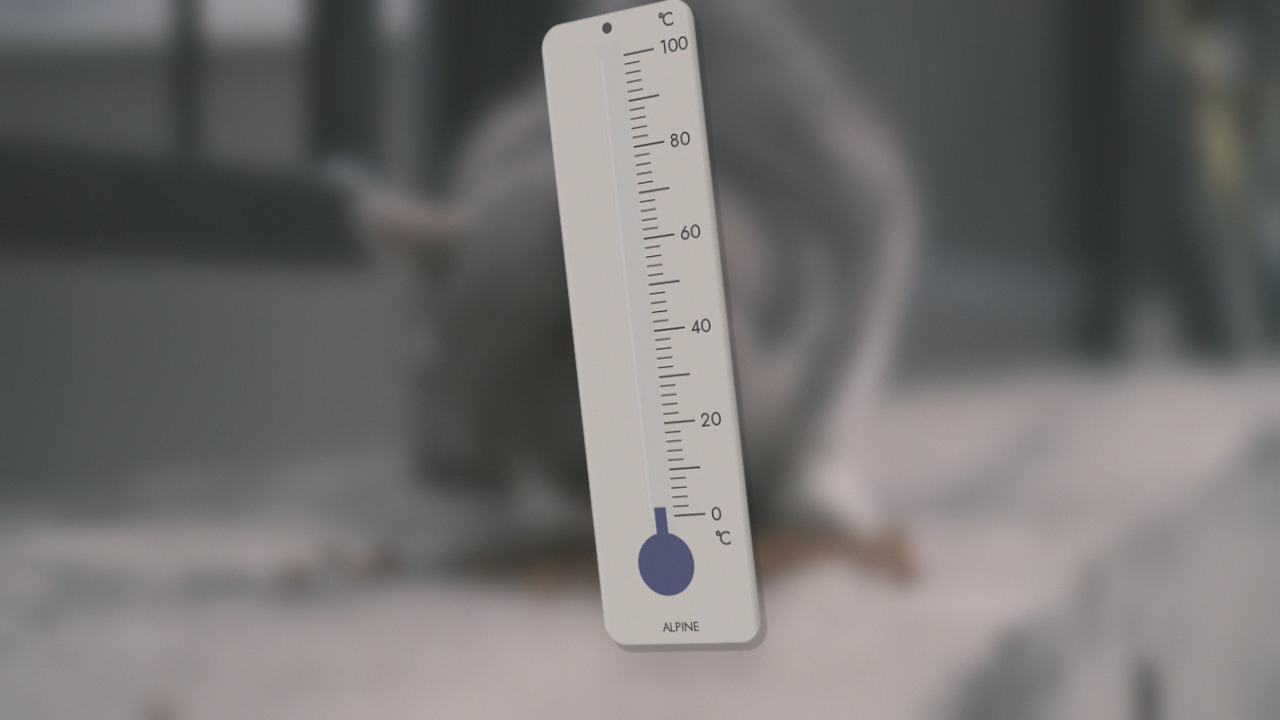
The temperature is 2 °C
